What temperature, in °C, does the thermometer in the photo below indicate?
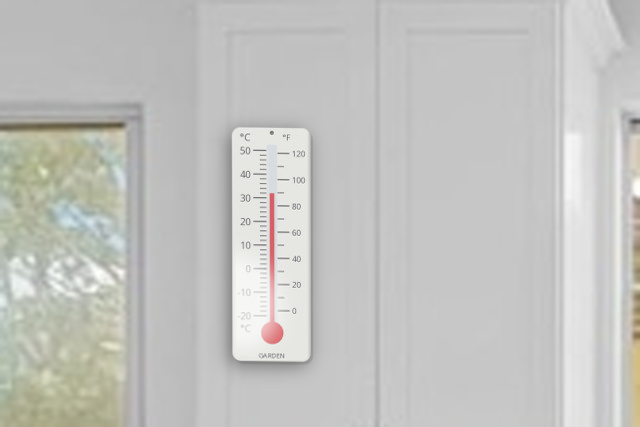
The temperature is 32 °C
